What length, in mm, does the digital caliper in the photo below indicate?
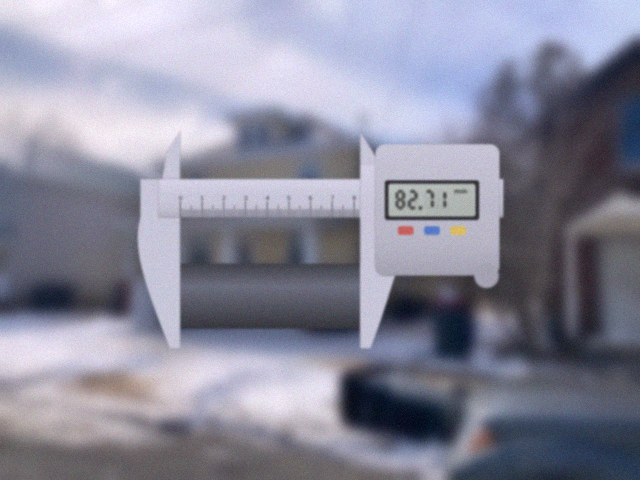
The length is 82.71 mm
